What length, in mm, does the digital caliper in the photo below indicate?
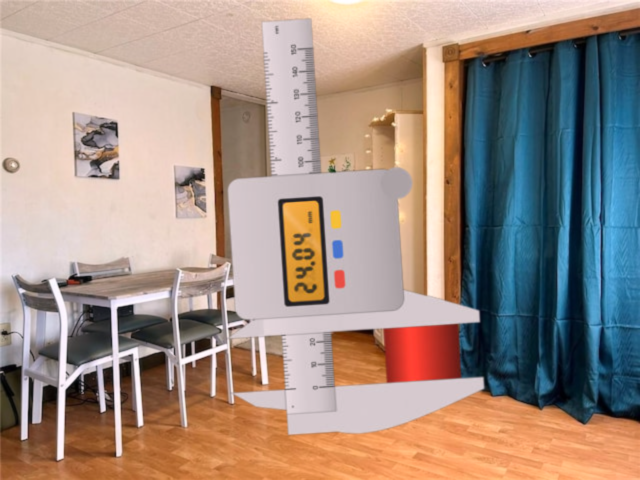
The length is 24.04 mm
